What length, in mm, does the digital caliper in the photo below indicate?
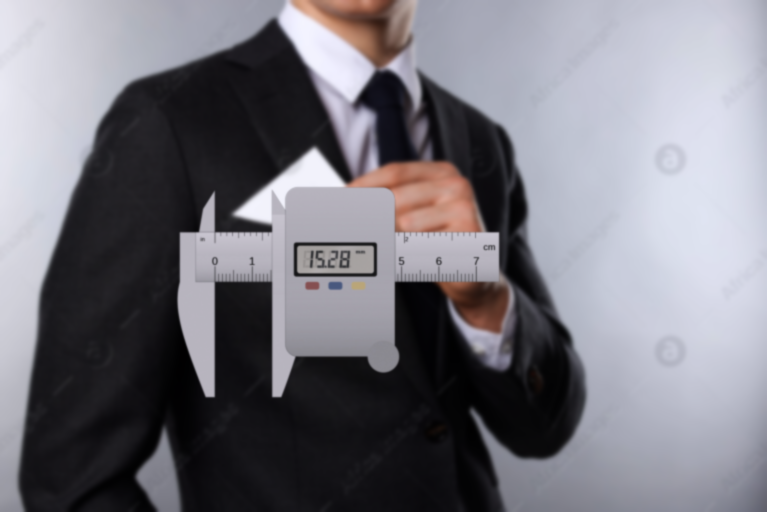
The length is 15.28 mm
